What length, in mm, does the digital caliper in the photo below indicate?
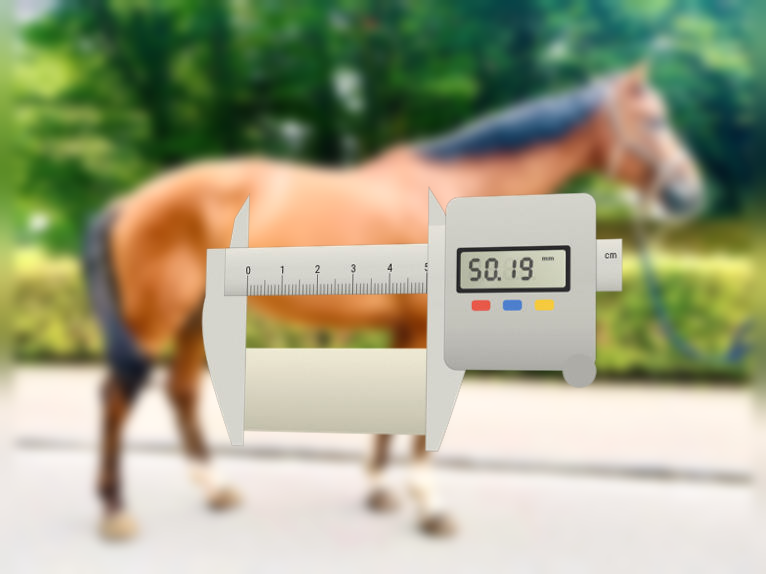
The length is 50.19 mm
